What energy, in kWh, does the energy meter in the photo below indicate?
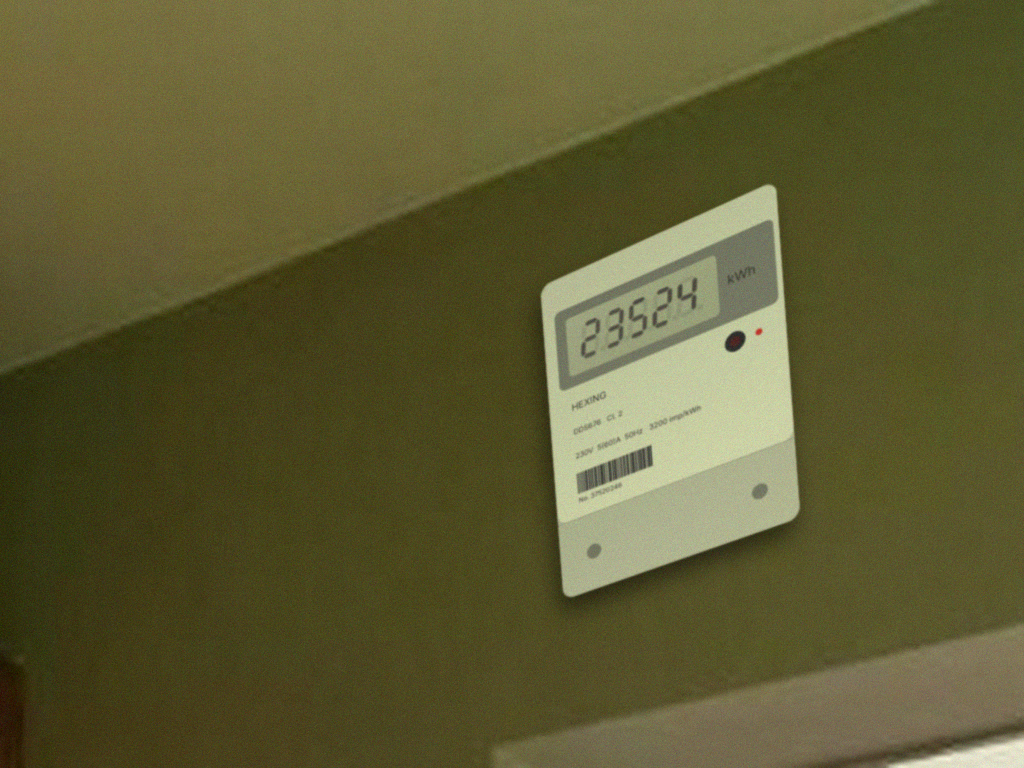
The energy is 23524 kWh
